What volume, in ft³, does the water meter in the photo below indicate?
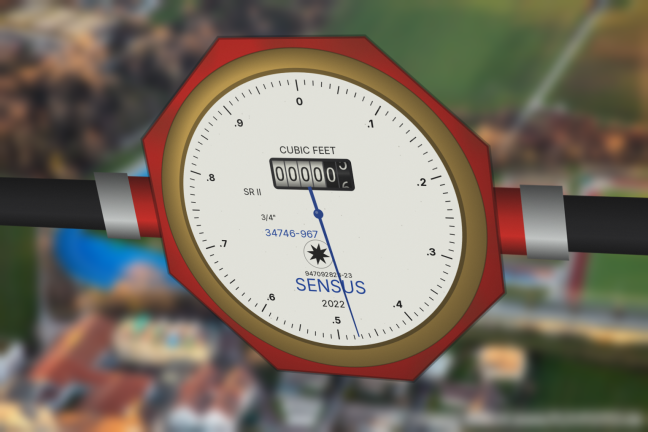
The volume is 5.47 ft³
